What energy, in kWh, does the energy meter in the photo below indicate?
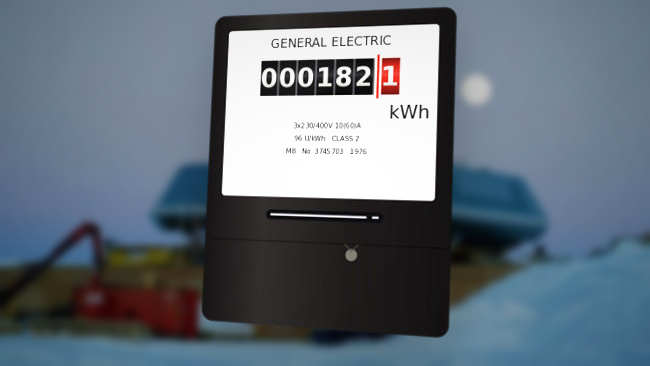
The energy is 182.1 kWh
